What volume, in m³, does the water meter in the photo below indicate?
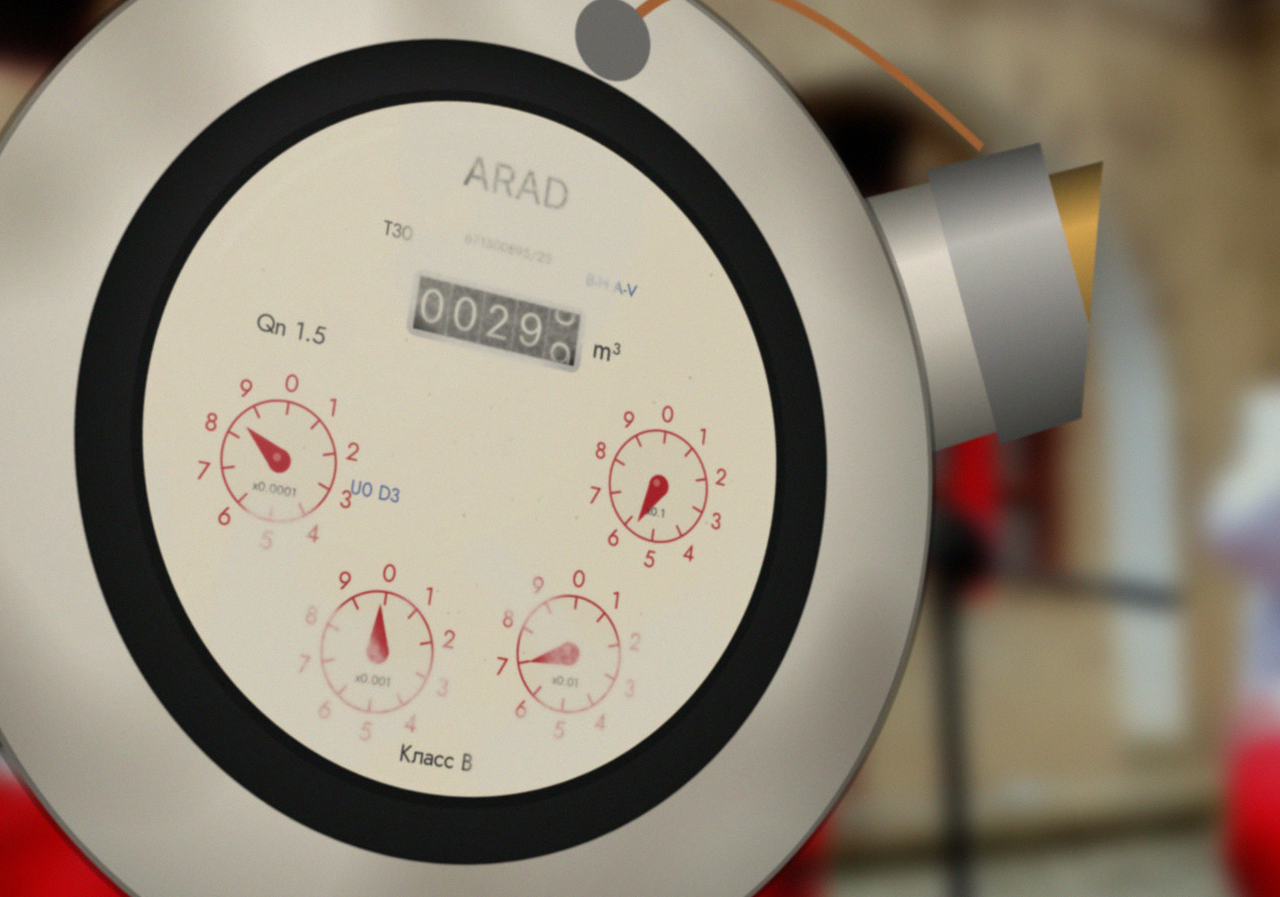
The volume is 298.5698 m³
